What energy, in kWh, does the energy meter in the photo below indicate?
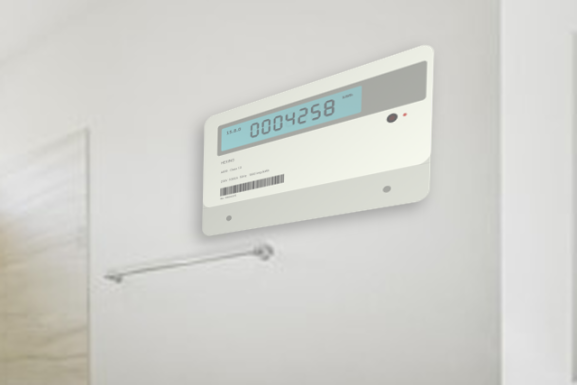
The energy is 4258 kWh
